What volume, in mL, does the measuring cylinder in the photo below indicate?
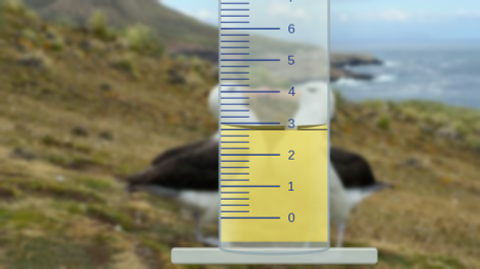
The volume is 2.8 mL
